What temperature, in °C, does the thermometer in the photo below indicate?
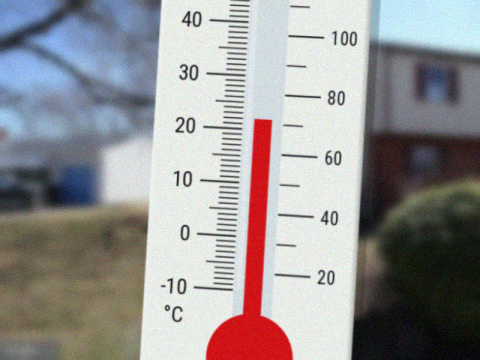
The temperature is 22 °C
